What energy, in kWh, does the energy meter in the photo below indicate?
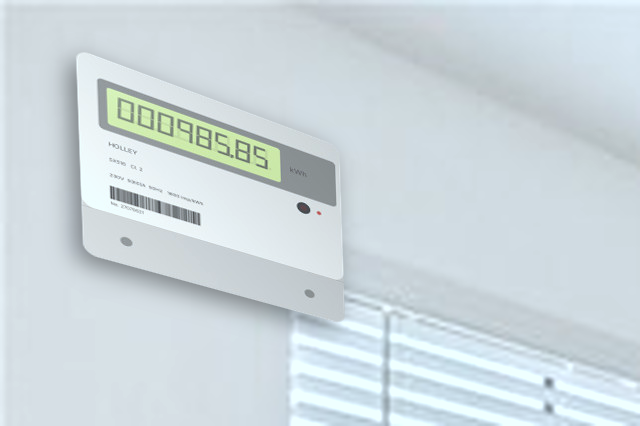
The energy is 985.85 kWh
